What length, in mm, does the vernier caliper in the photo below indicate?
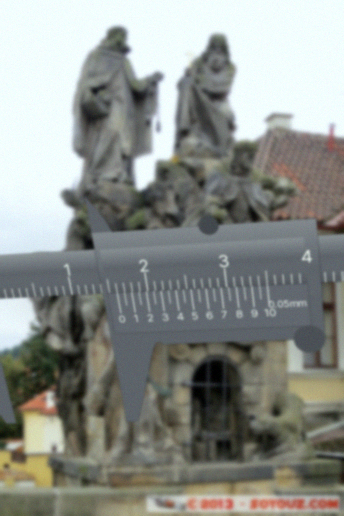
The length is 16.0 mm
